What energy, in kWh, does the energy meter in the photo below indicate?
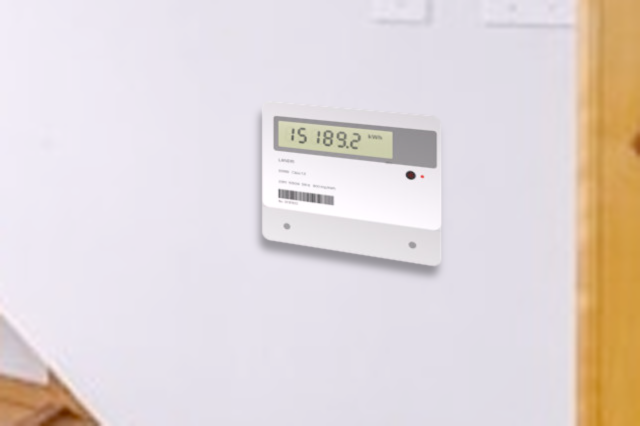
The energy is 15189.2 kWh
